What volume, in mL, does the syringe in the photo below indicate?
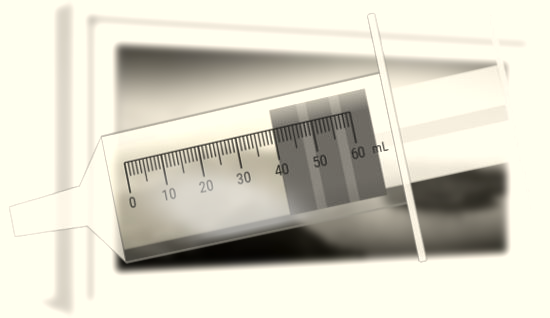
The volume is 40 mL
